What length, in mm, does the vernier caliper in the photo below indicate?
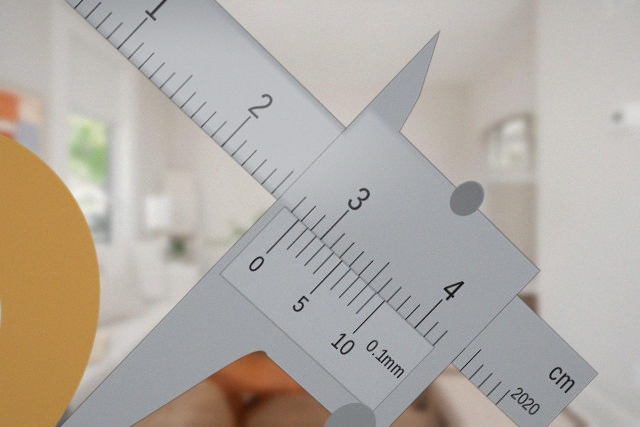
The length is 27.8 mm
